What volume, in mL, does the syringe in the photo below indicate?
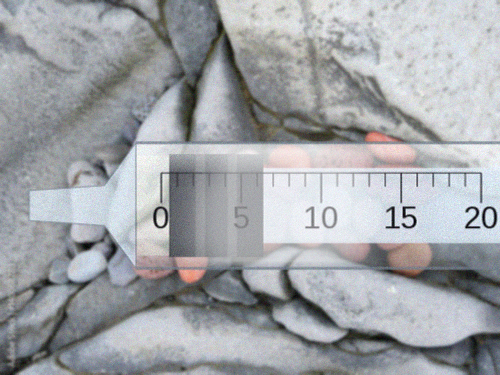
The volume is 0.5 mL
